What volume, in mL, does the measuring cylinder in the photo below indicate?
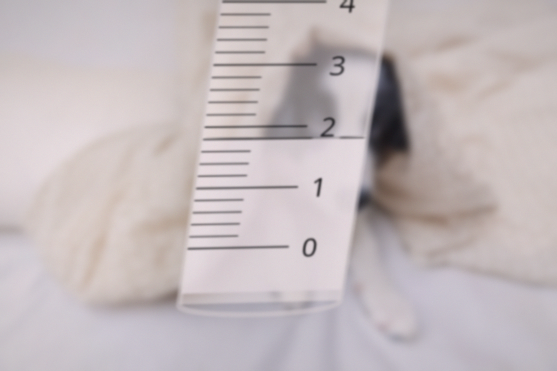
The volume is 1.8 mL
